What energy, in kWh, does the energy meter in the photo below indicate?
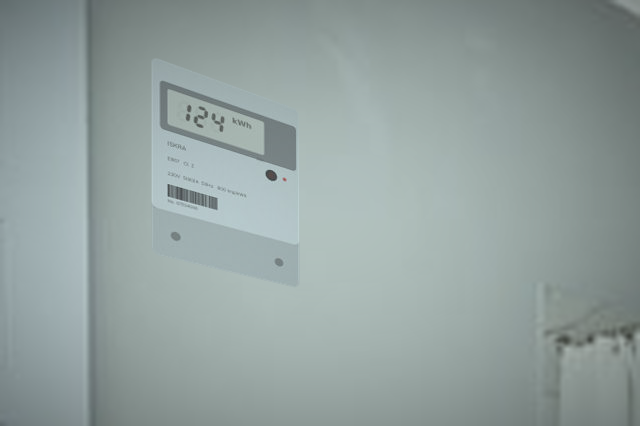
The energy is 124 kWh
